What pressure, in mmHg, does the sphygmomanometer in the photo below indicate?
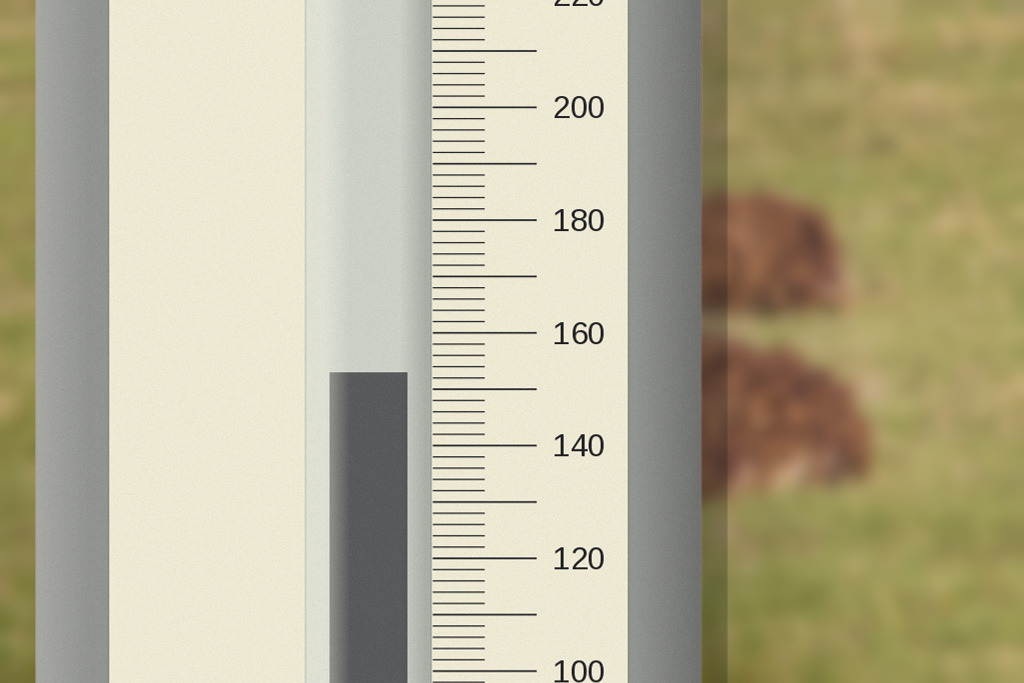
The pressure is 153 mmHg
